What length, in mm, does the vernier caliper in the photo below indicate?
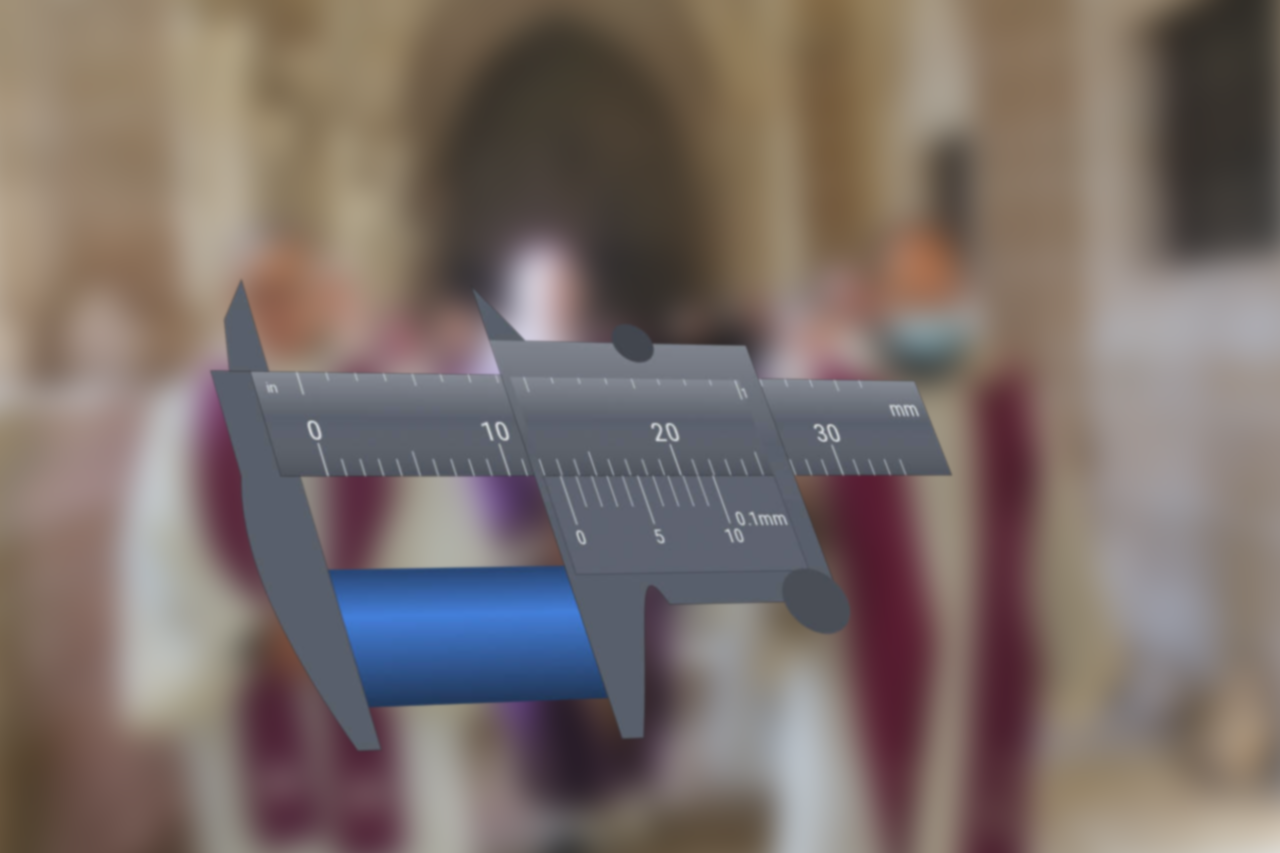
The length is 12.9 mm
